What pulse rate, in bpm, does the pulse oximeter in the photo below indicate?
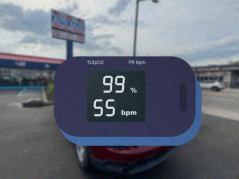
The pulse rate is 55 bpm
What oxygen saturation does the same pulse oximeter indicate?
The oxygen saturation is 99 %
